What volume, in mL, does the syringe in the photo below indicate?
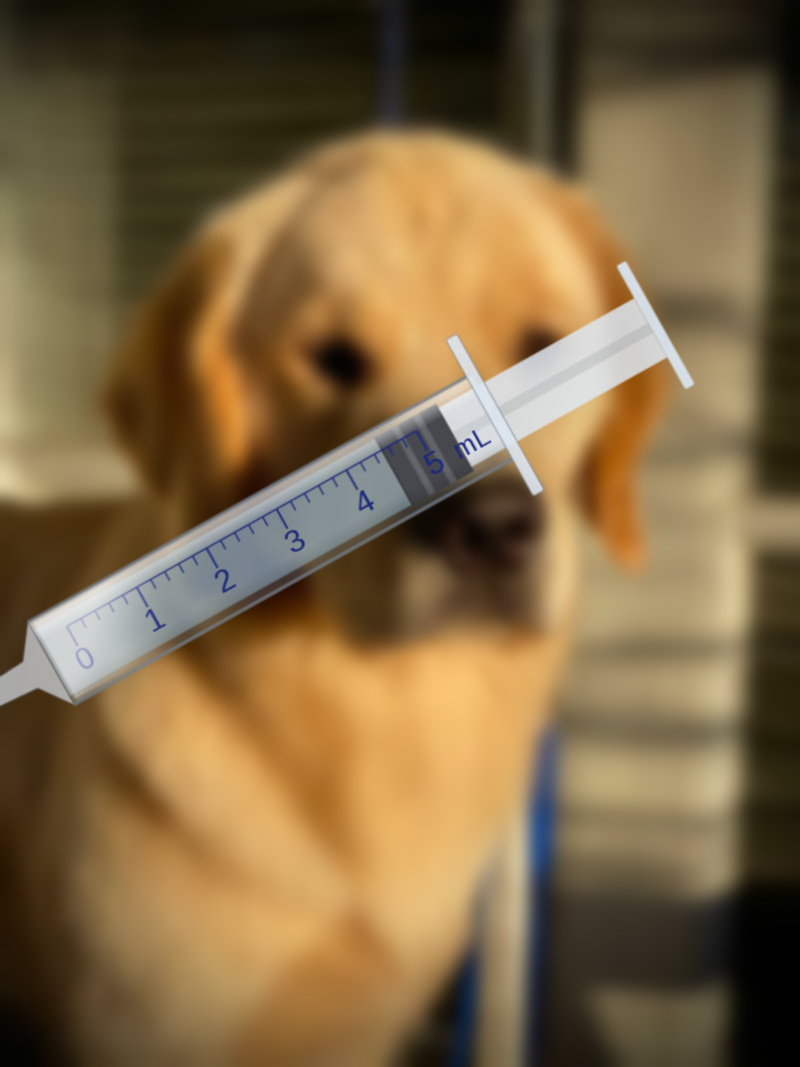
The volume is 4.5 mL
